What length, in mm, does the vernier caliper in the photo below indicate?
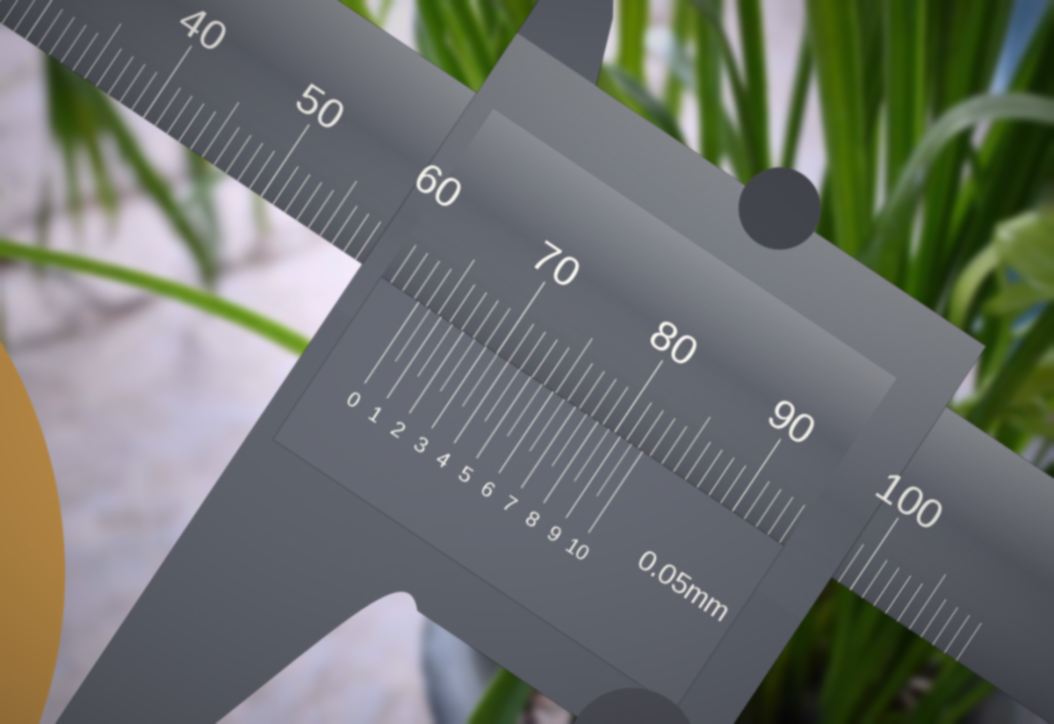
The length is 63.4 mm
